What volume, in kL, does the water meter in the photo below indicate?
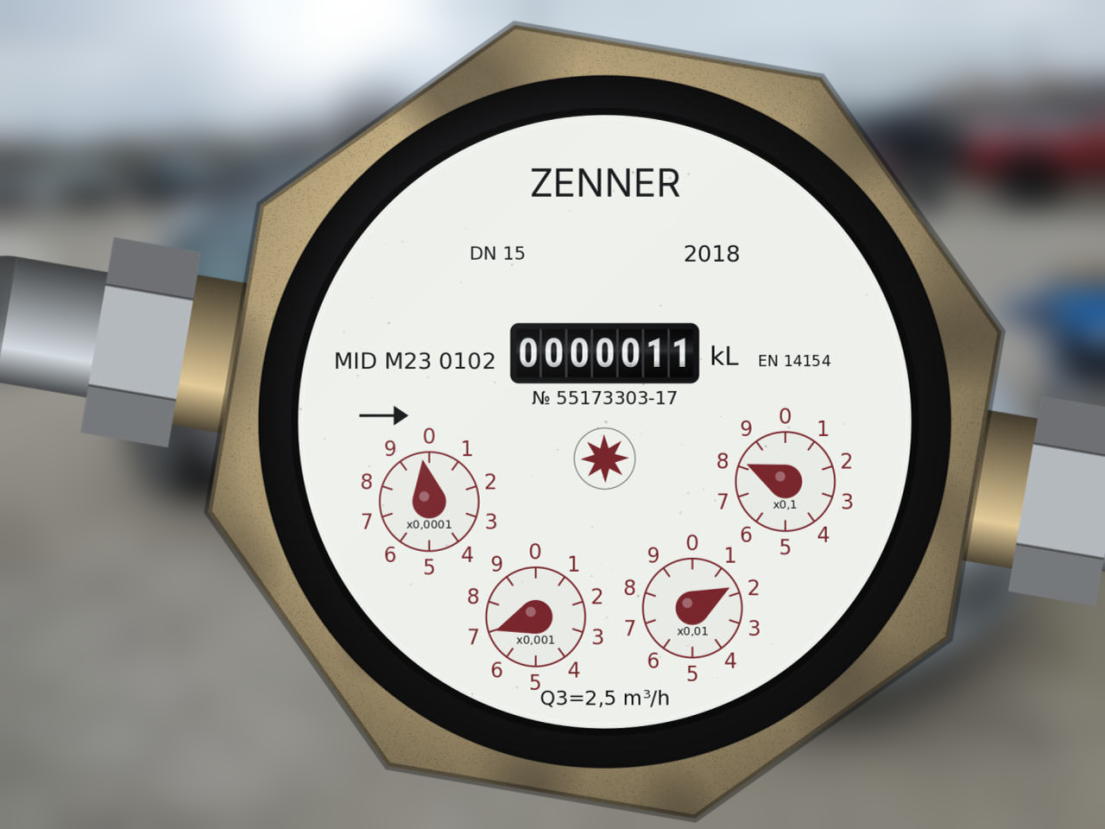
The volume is 11.8169 kL
